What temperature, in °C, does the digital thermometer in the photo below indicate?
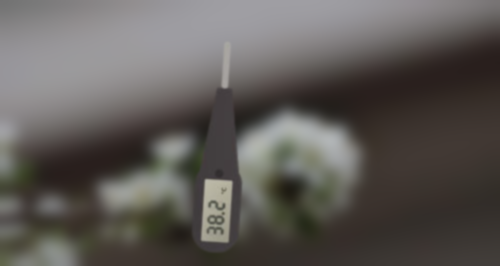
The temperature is 38.2 °C
